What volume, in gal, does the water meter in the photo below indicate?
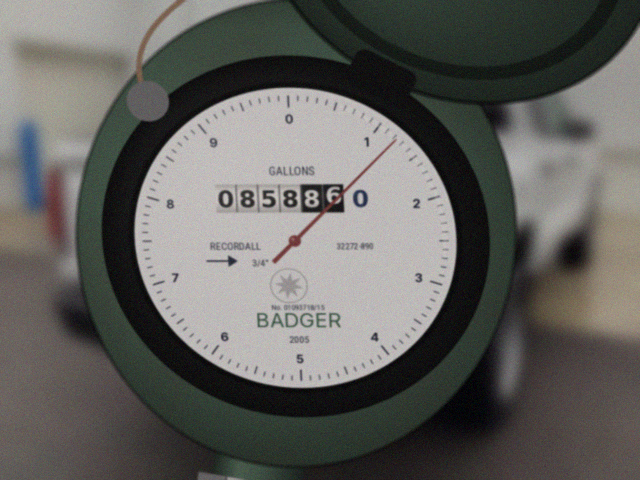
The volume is 858861.2 gal
